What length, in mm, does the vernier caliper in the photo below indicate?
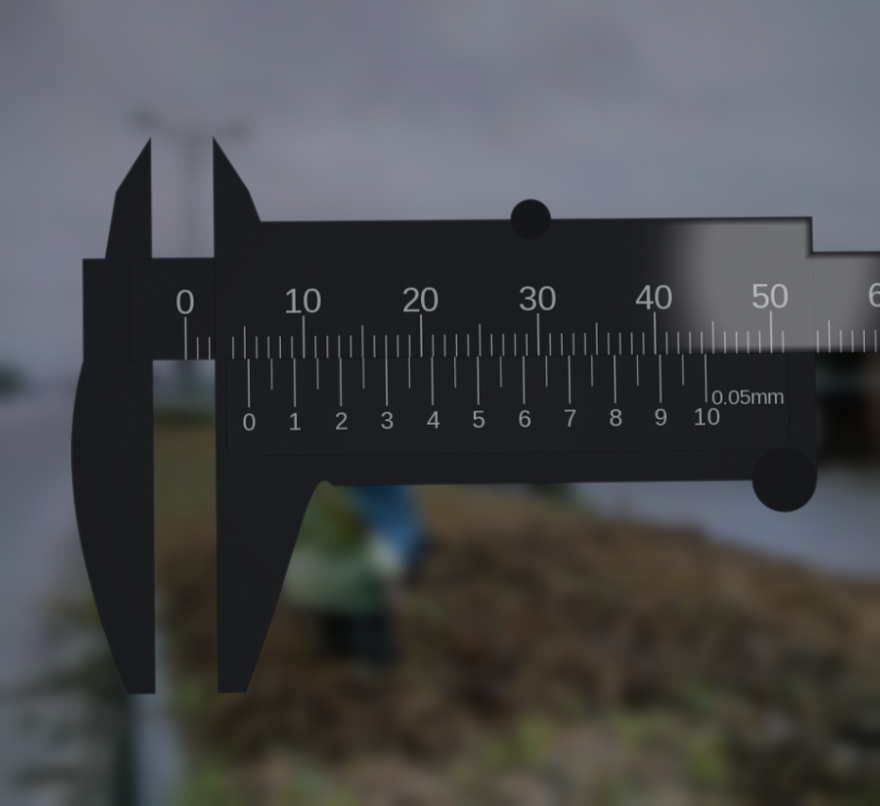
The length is 5.3 mm
